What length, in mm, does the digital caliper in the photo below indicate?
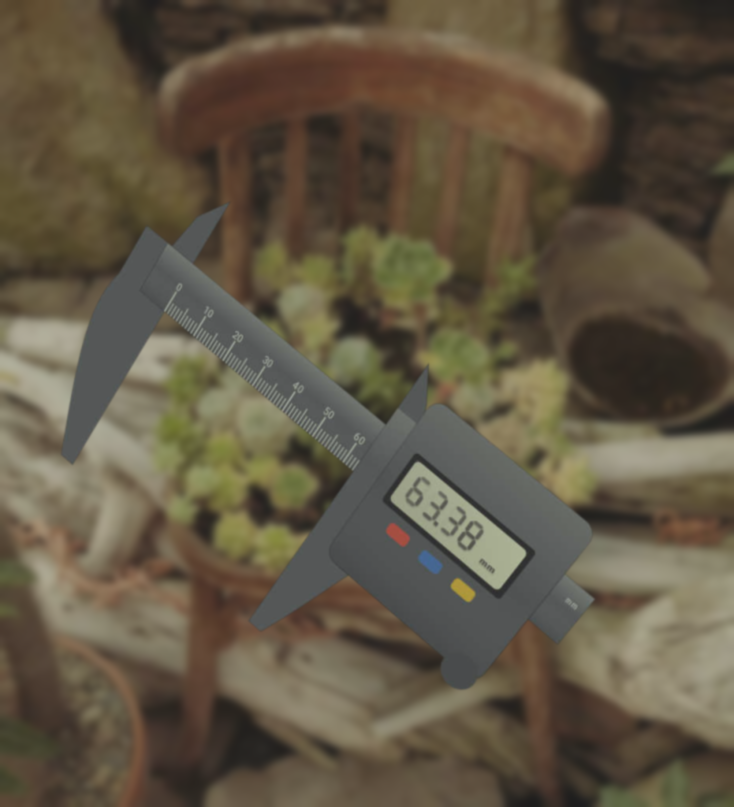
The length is 63.38 mm
